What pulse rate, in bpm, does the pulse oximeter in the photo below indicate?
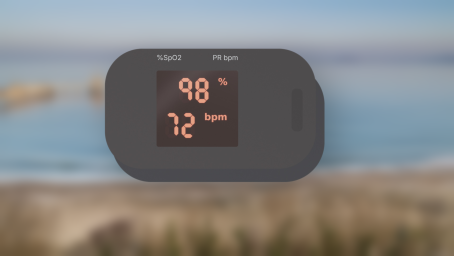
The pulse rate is 72 bpm
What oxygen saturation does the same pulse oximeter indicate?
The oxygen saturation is 98 %
